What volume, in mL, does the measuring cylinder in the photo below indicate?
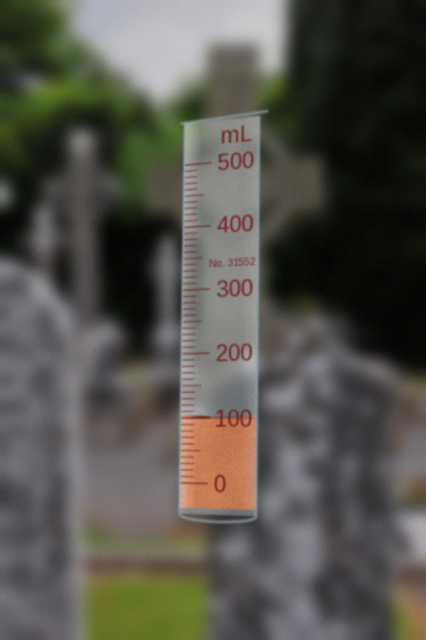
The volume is 100 mL
